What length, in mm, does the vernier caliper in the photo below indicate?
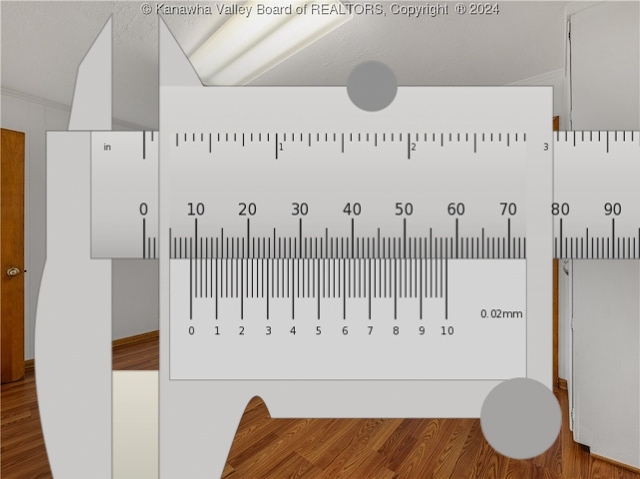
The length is 9.0 mm
